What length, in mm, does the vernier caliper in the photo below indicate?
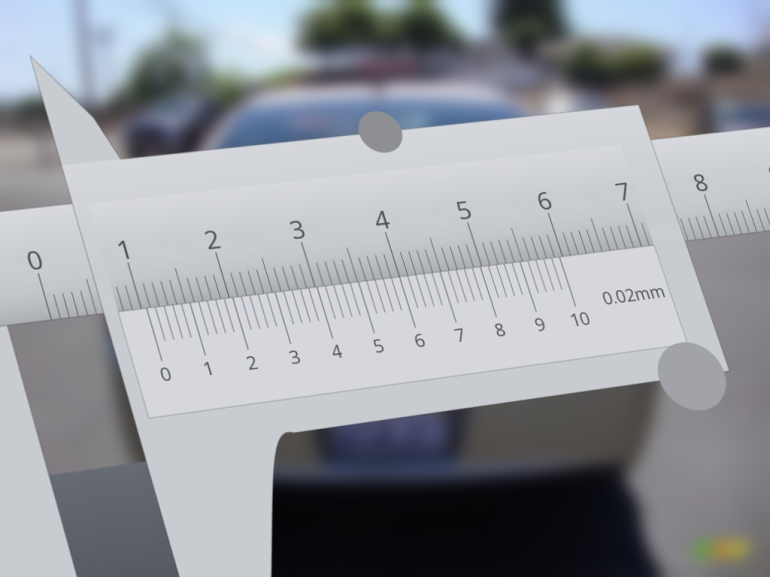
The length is 10.6 mm
